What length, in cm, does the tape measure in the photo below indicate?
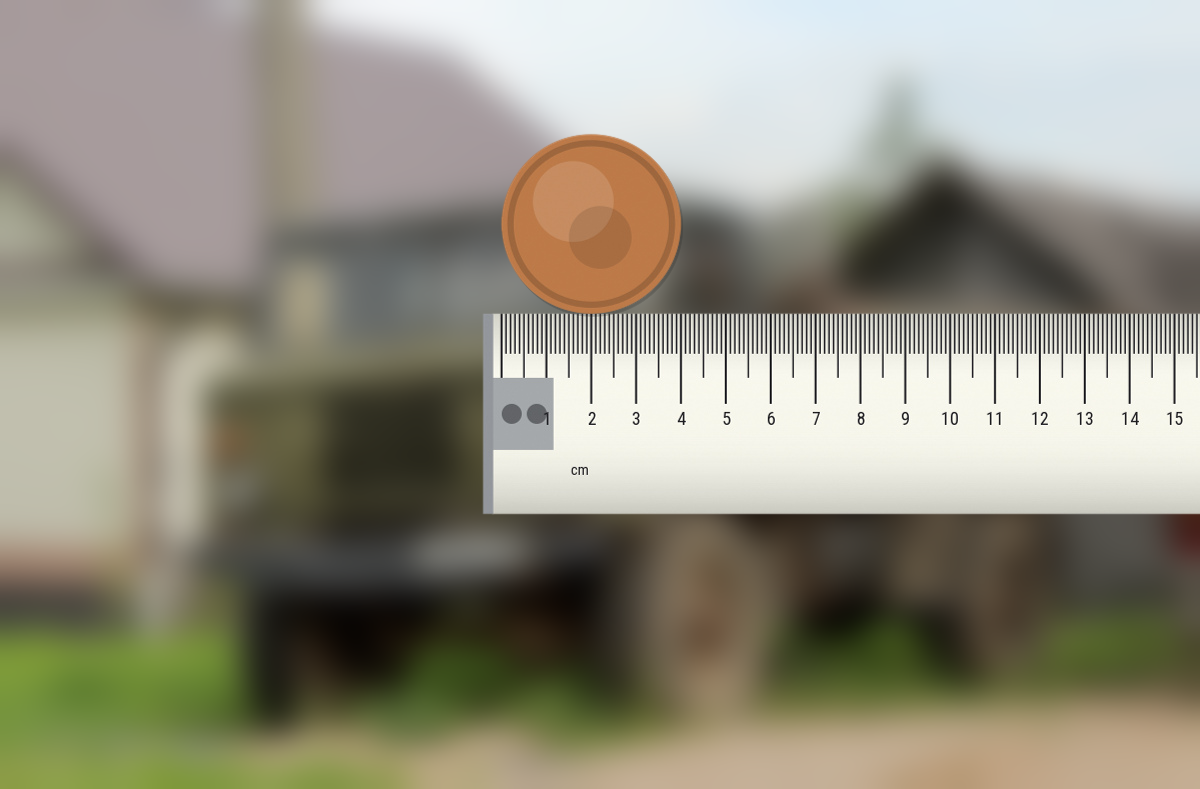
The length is 4 cm
